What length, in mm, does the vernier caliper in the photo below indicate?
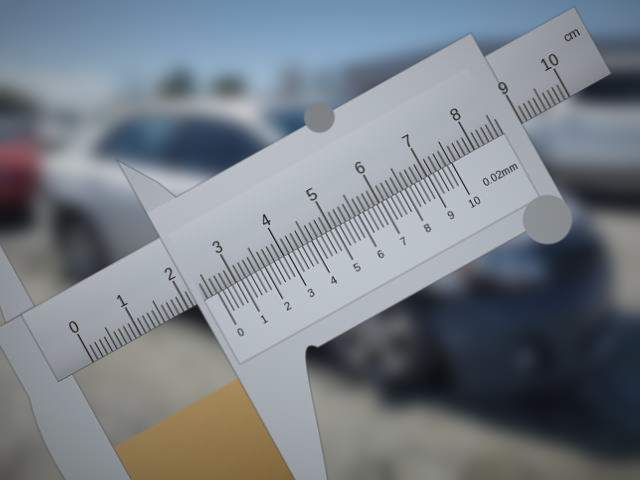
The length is 26.2 mm
